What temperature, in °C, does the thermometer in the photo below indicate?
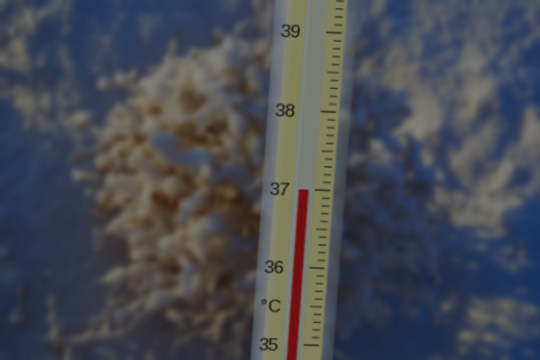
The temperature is 37 °C
